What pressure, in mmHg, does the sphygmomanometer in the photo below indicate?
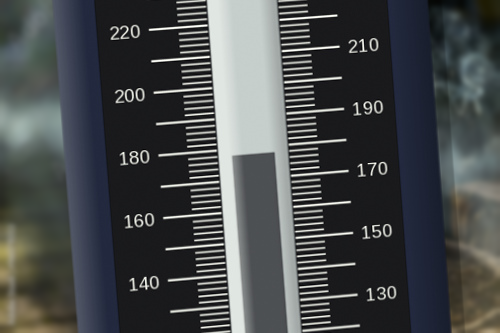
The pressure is 178 mmHg
